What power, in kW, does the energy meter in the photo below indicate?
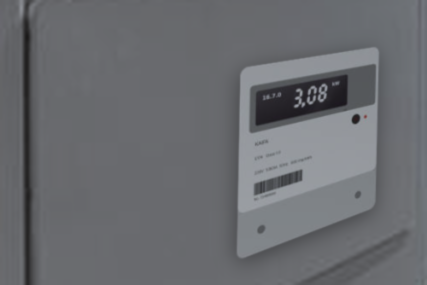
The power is 3.08 kW
